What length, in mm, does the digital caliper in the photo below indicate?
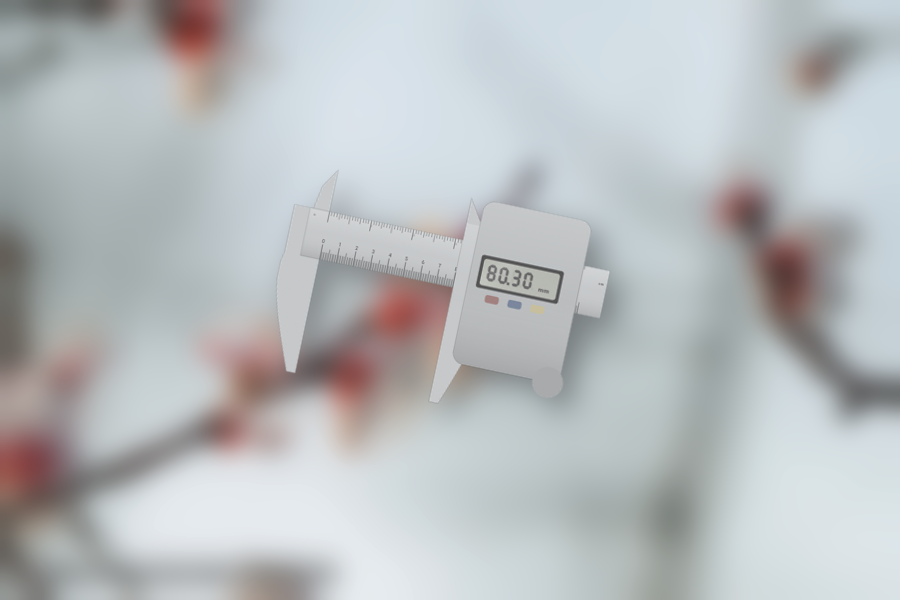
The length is 80.30 mm
